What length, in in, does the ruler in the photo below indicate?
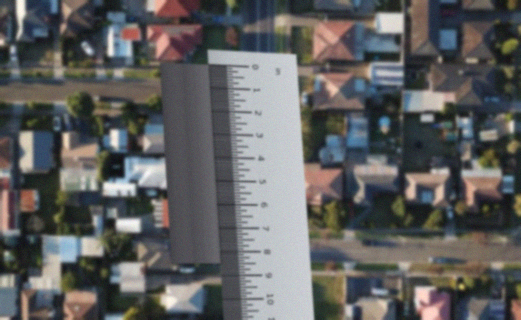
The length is 8.5 in
